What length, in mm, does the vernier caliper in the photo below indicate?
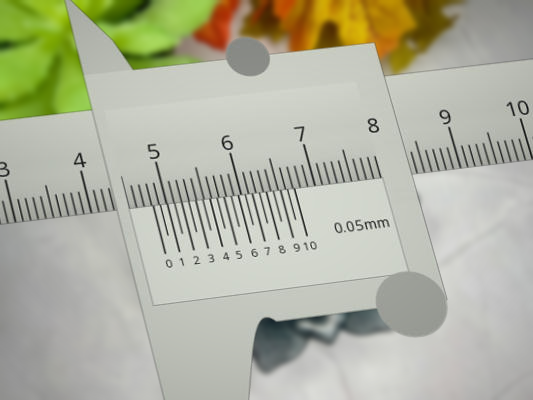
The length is 48.2 mm
